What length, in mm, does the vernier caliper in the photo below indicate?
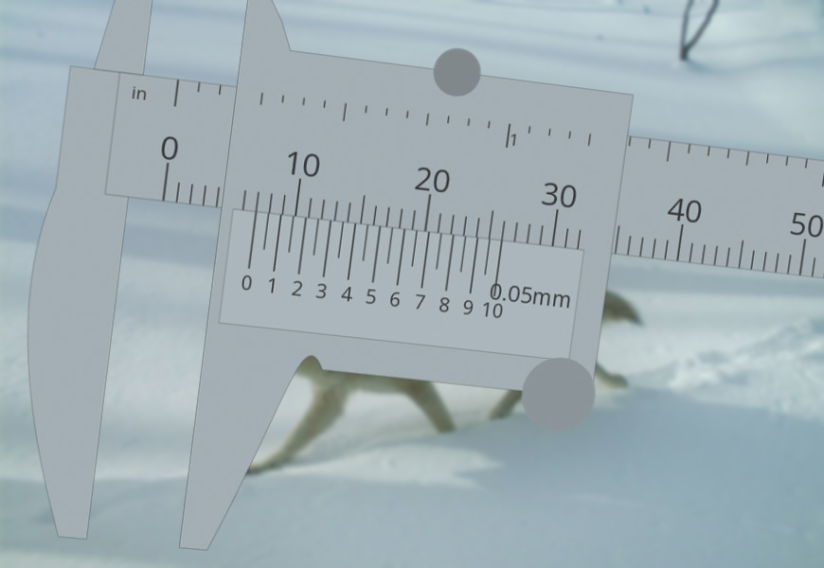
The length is 7.0 mm
